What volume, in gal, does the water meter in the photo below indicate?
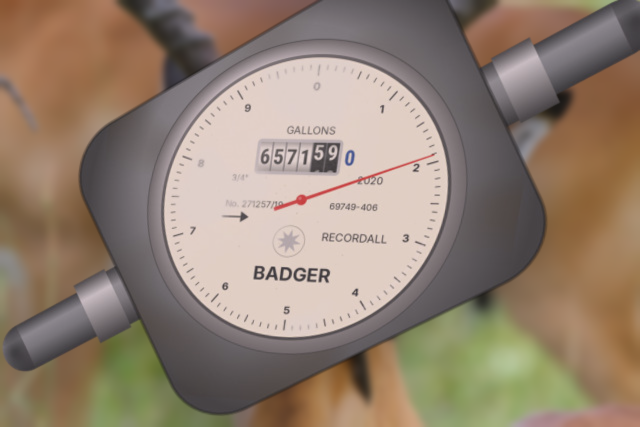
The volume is 6571591.9 gal
